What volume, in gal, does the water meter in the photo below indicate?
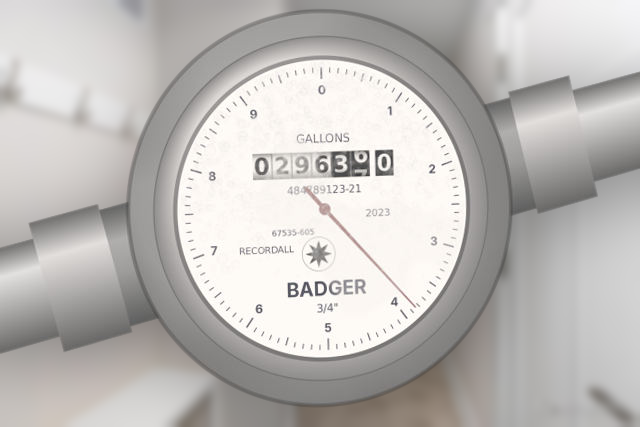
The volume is 296363.8 gal
